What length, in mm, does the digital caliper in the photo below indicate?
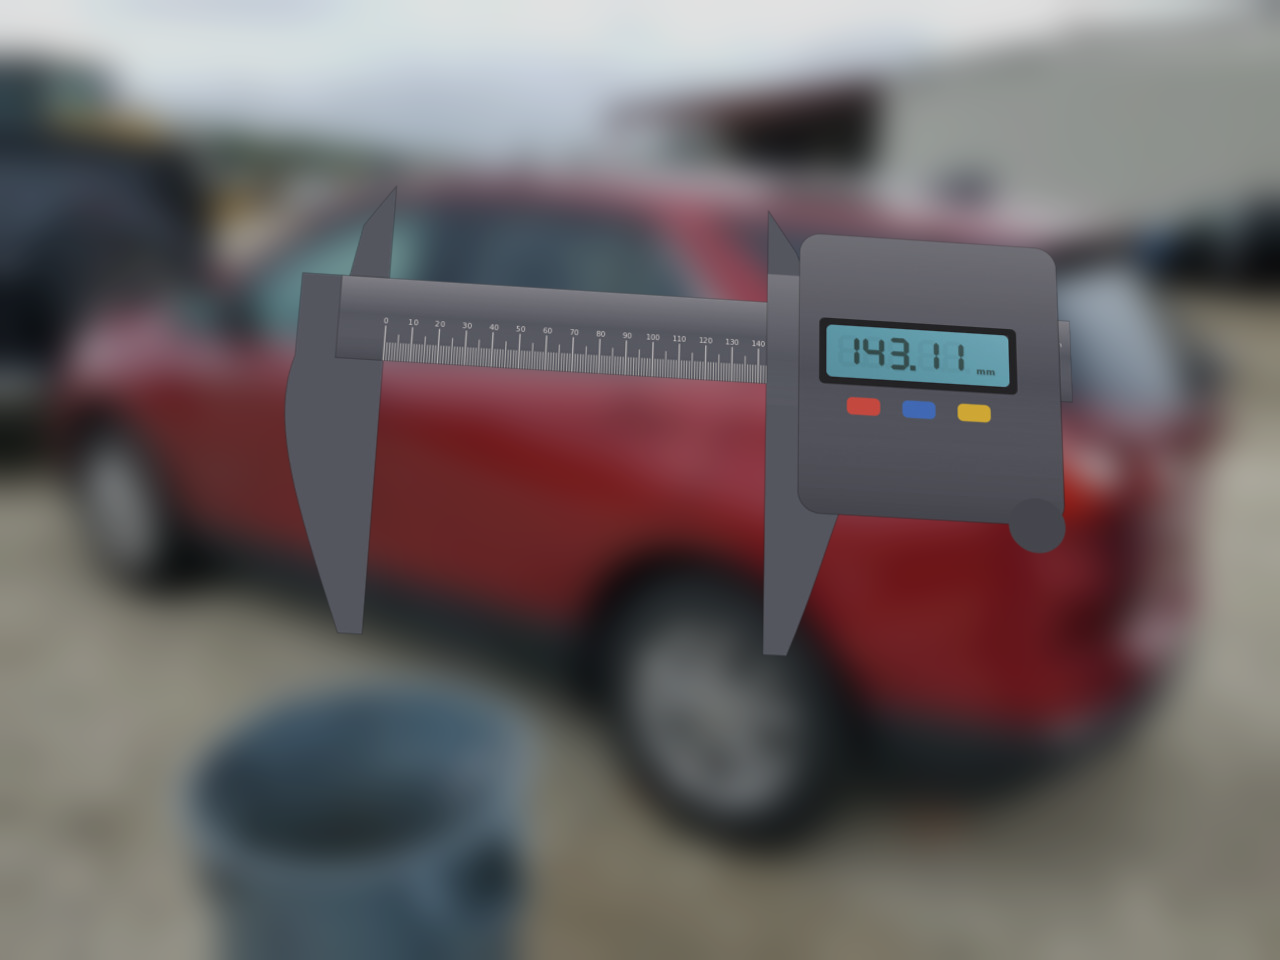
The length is 143.11 mm
